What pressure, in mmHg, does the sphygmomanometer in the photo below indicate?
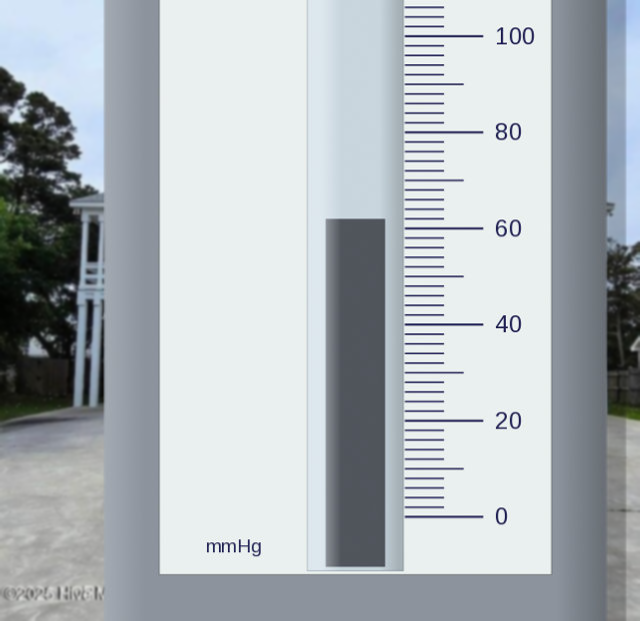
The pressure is 62 mmHg
